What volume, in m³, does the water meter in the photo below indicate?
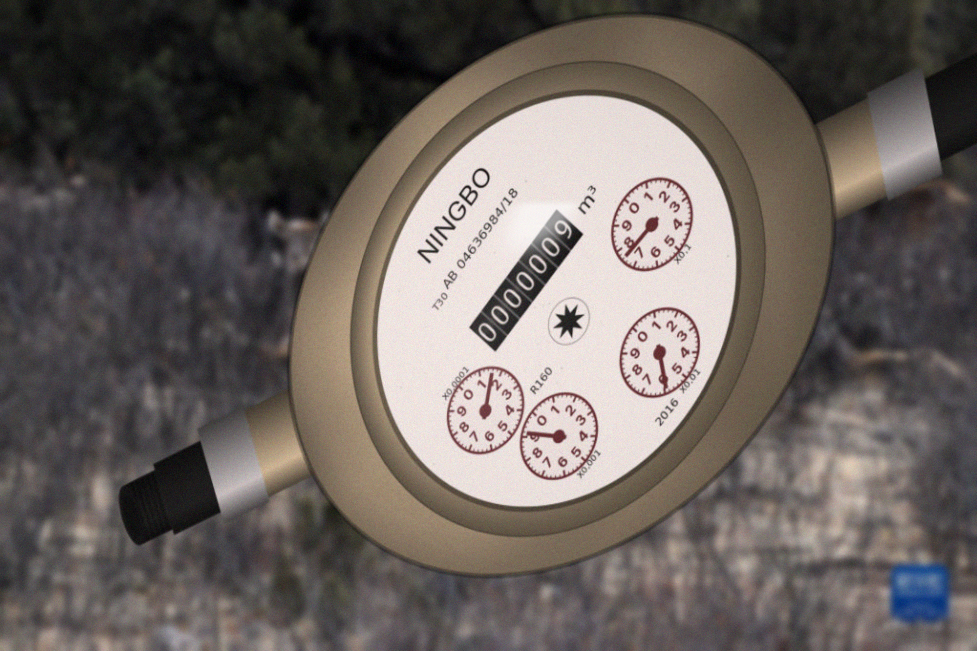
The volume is 9.7591 m³
